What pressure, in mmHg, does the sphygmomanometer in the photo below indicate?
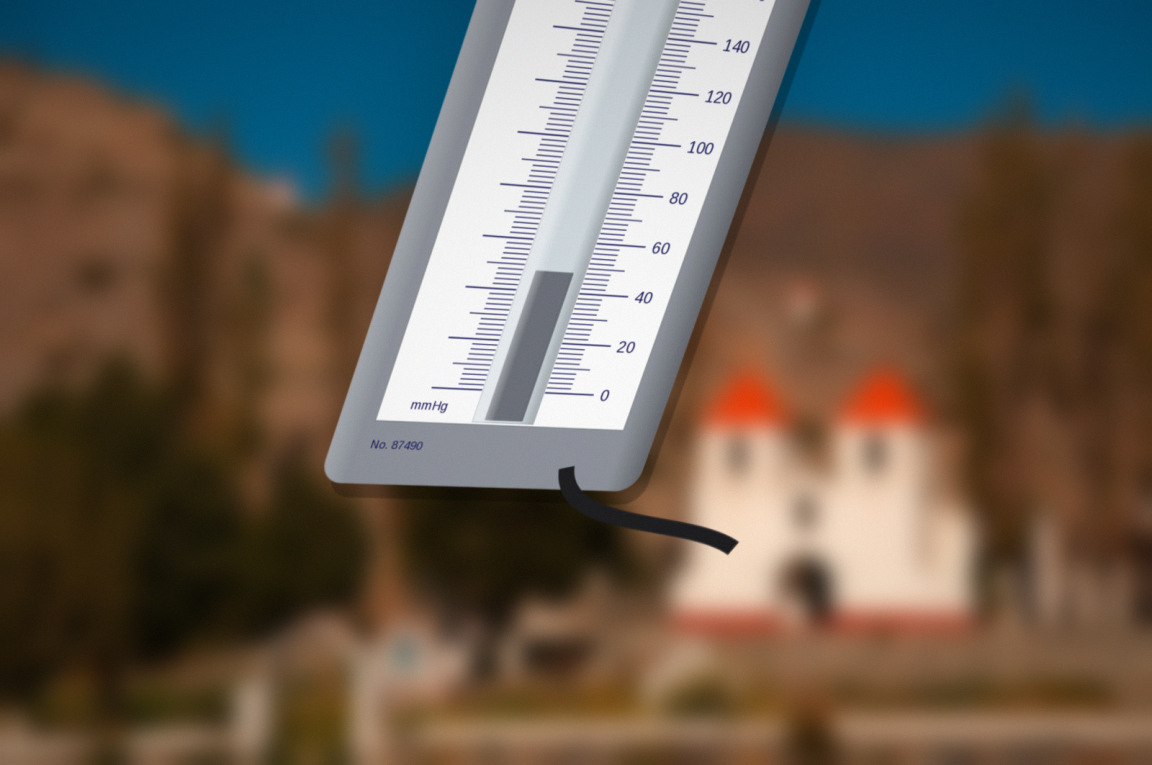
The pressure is 48 mmHg
